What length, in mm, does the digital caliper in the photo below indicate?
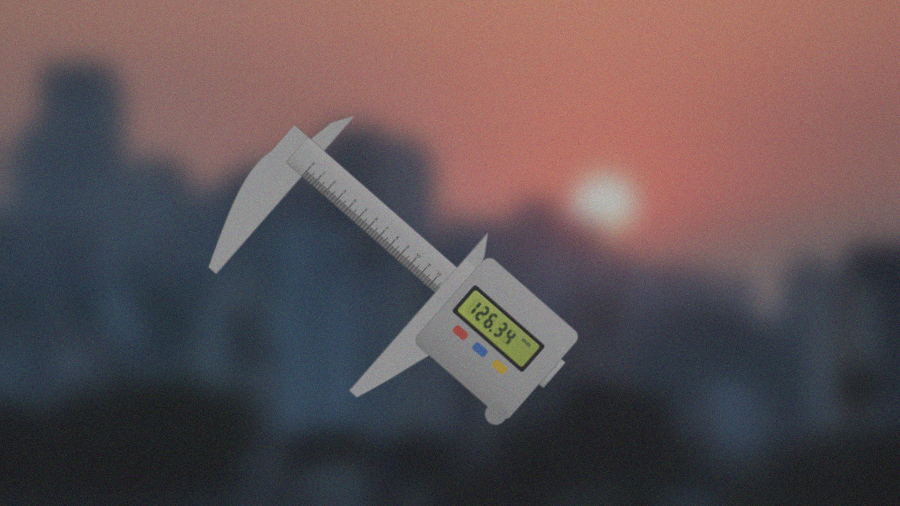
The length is 126.34 mm
